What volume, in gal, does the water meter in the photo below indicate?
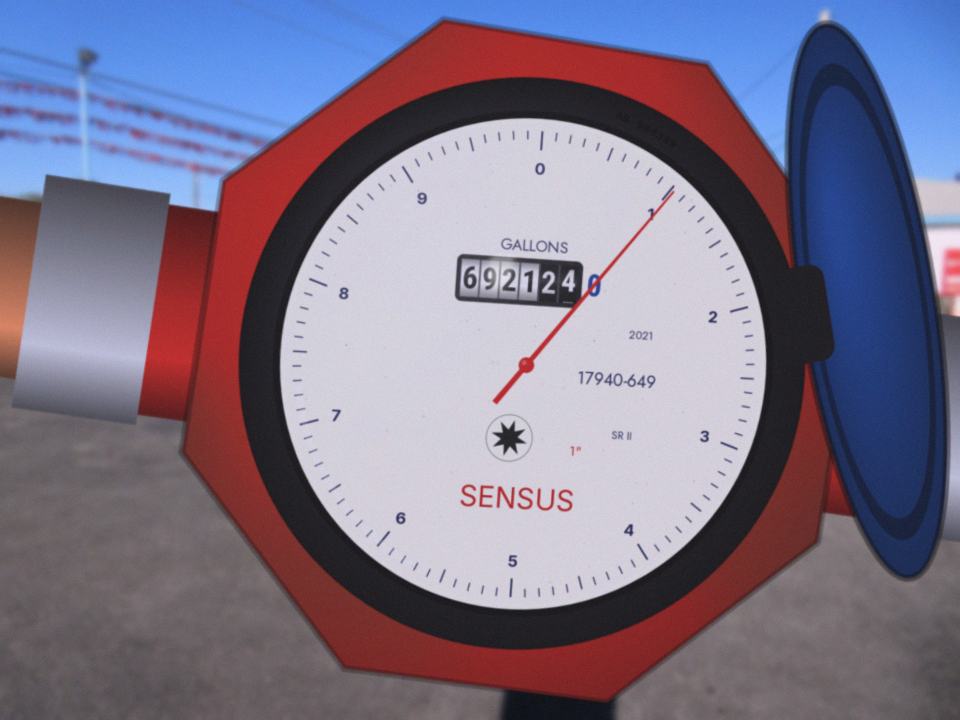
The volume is 6921241.0 gal
